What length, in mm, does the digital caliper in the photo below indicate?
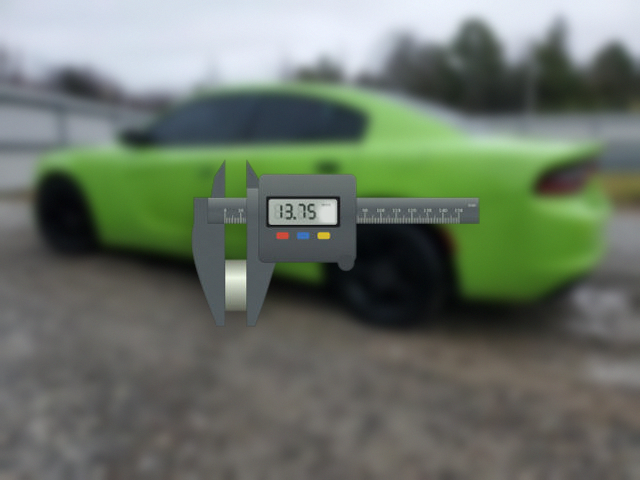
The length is 13.75 mm
